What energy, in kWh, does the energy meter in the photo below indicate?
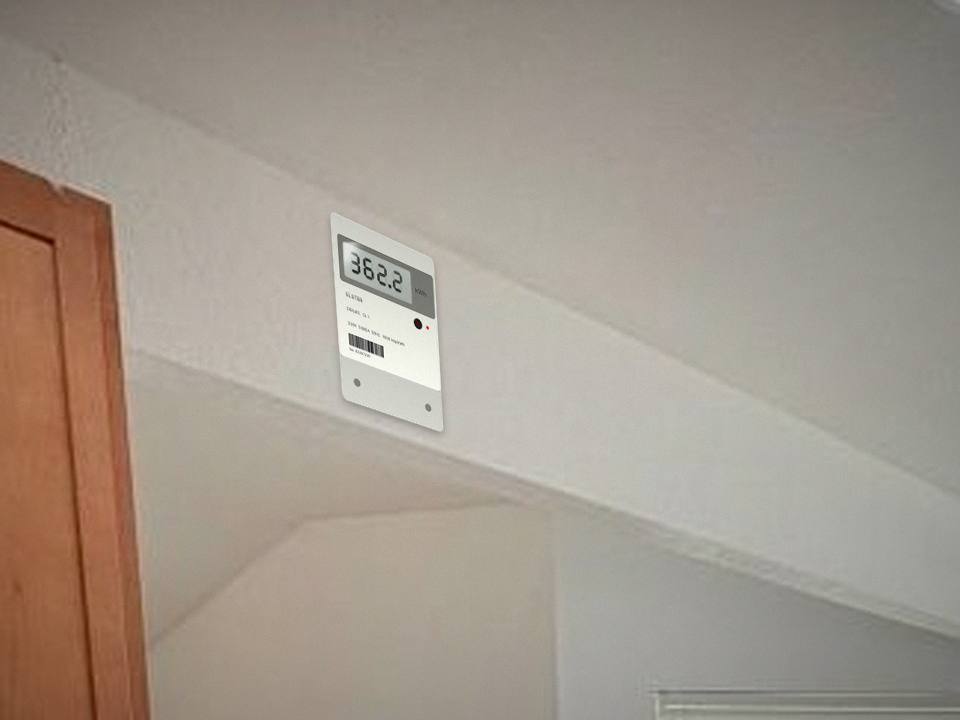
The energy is 362.2 kWh
